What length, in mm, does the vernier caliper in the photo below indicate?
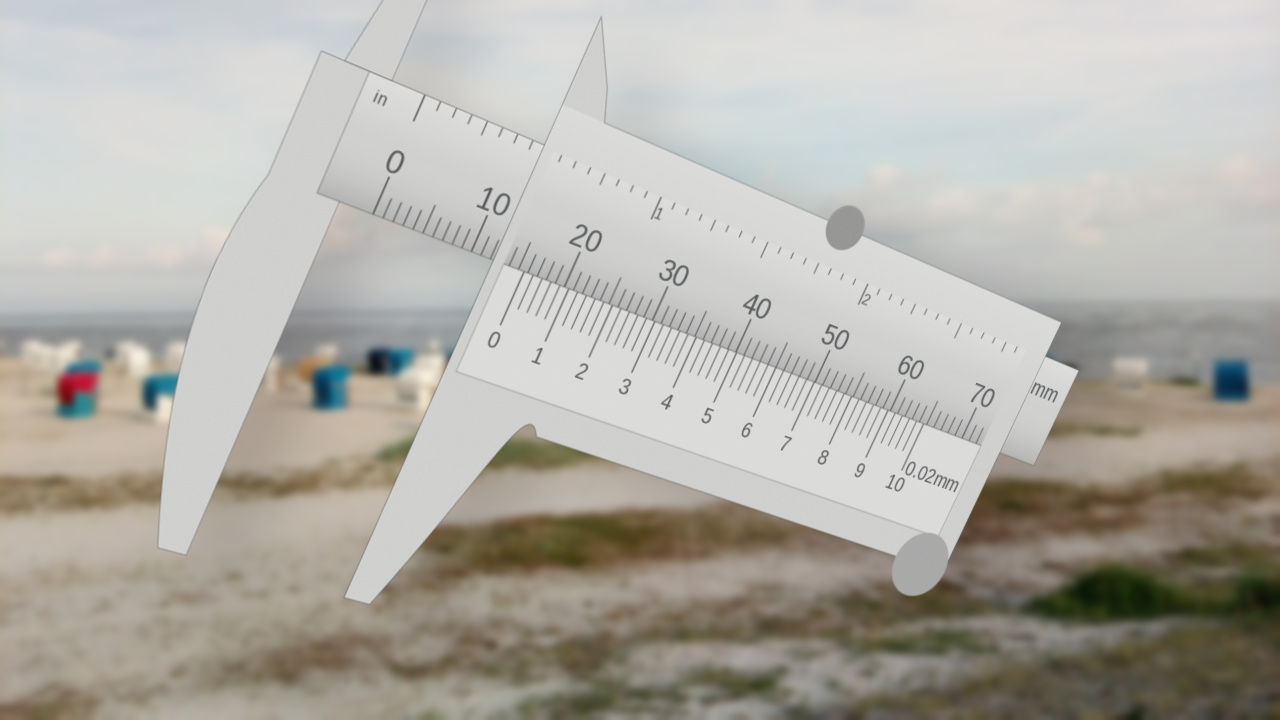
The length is 15.6 mm
